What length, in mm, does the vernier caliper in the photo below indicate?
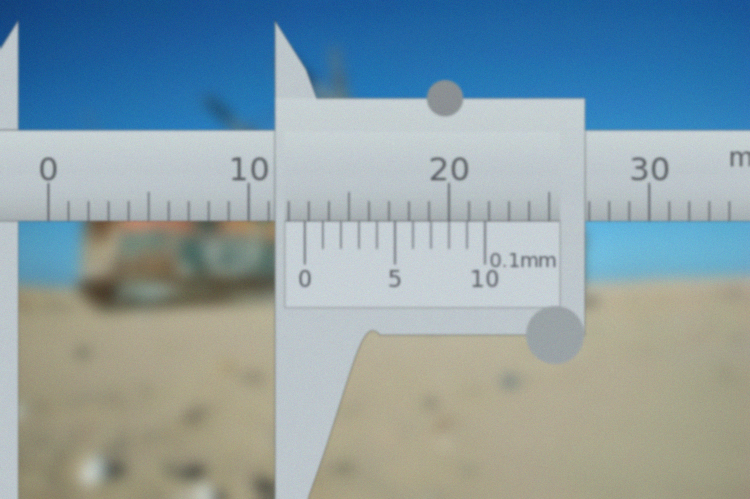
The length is 12.8 mm
